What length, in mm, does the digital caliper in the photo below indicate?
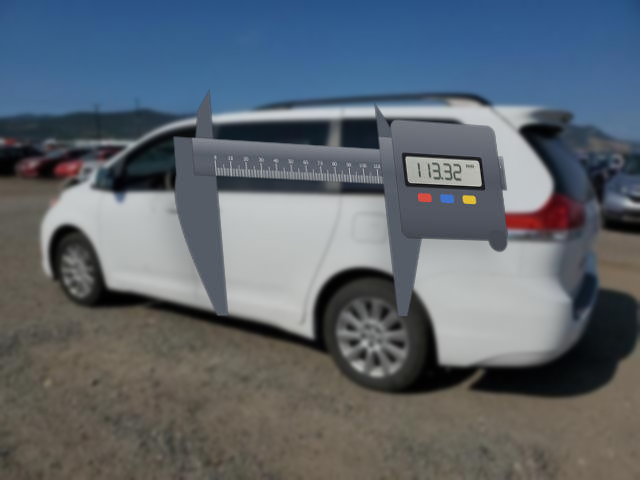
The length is 113.32 mm
